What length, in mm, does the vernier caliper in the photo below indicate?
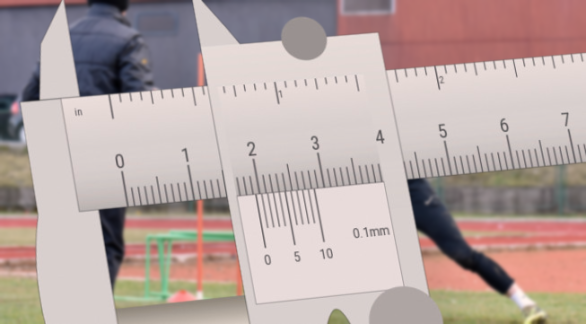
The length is 19.4 mm
